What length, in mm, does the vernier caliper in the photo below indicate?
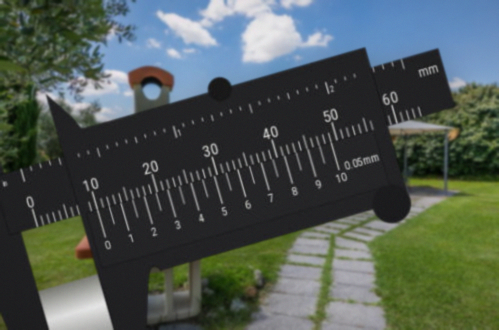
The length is 10.0 mm
